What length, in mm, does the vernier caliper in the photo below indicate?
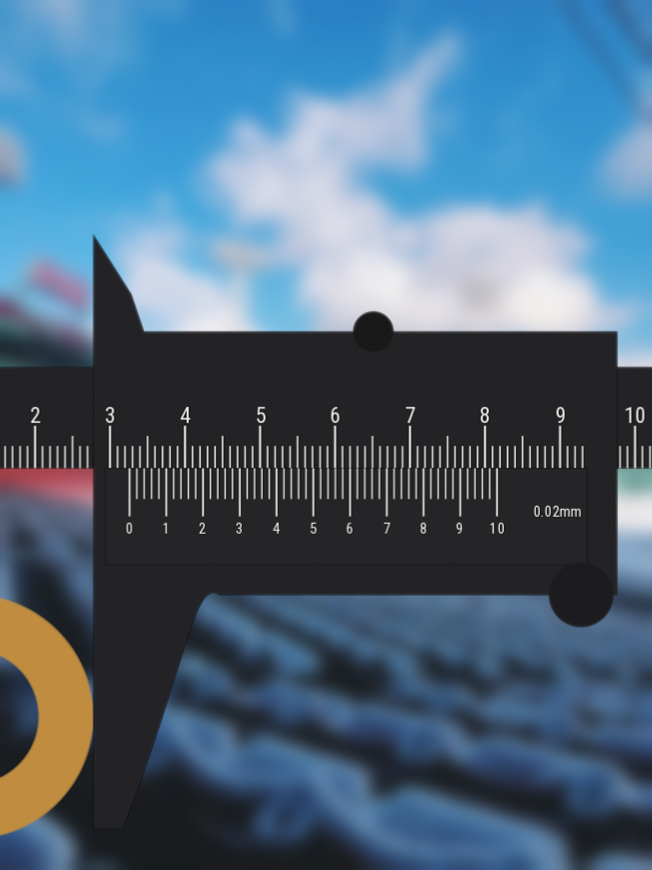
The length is 32.6 mm
